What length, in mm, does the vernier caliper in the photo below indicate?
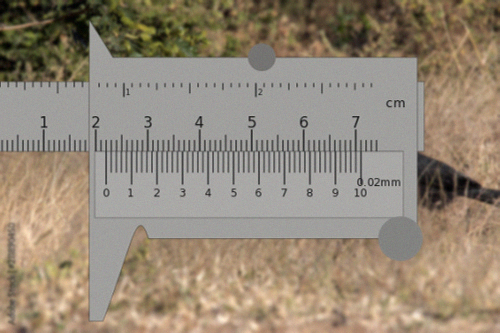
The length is 22.0 mm
